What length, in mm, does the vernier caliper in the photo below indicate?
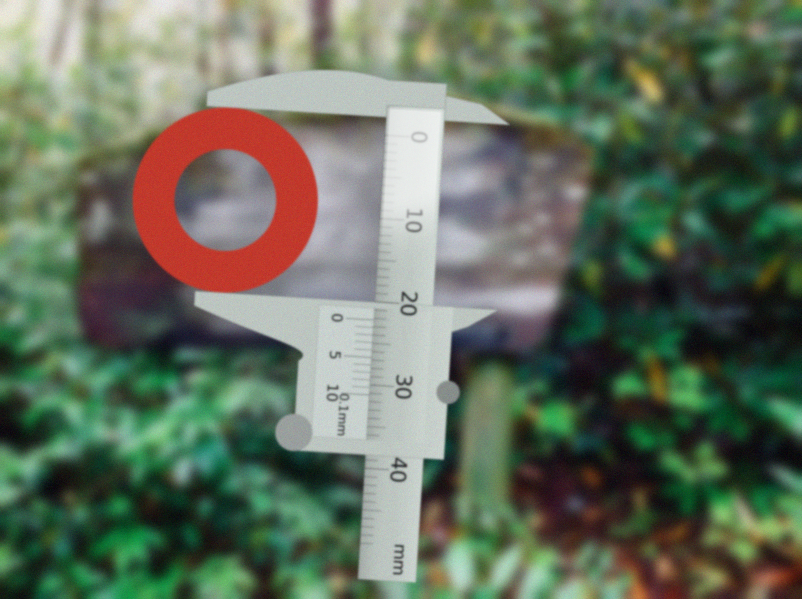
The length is 22.2 mm
